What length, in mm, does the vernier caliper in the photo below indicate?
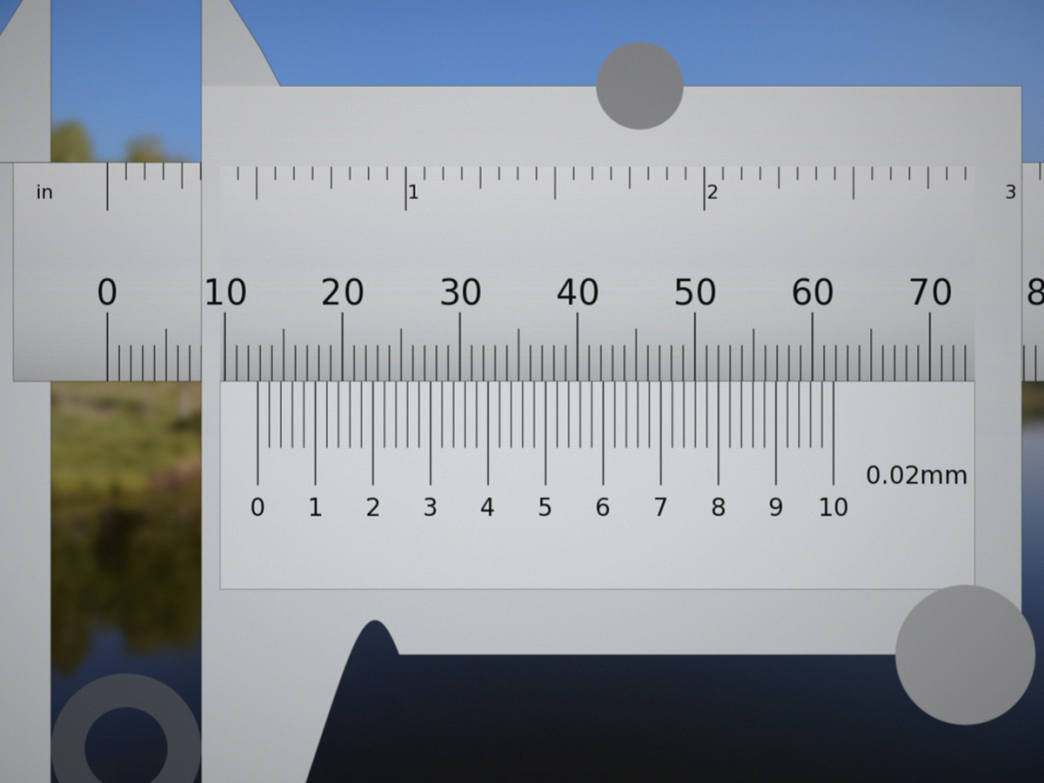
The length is 12.8 mm
